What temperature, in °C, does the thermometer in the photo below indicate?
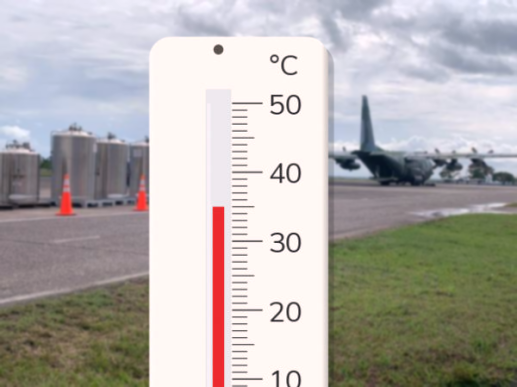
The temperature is 35 °C
